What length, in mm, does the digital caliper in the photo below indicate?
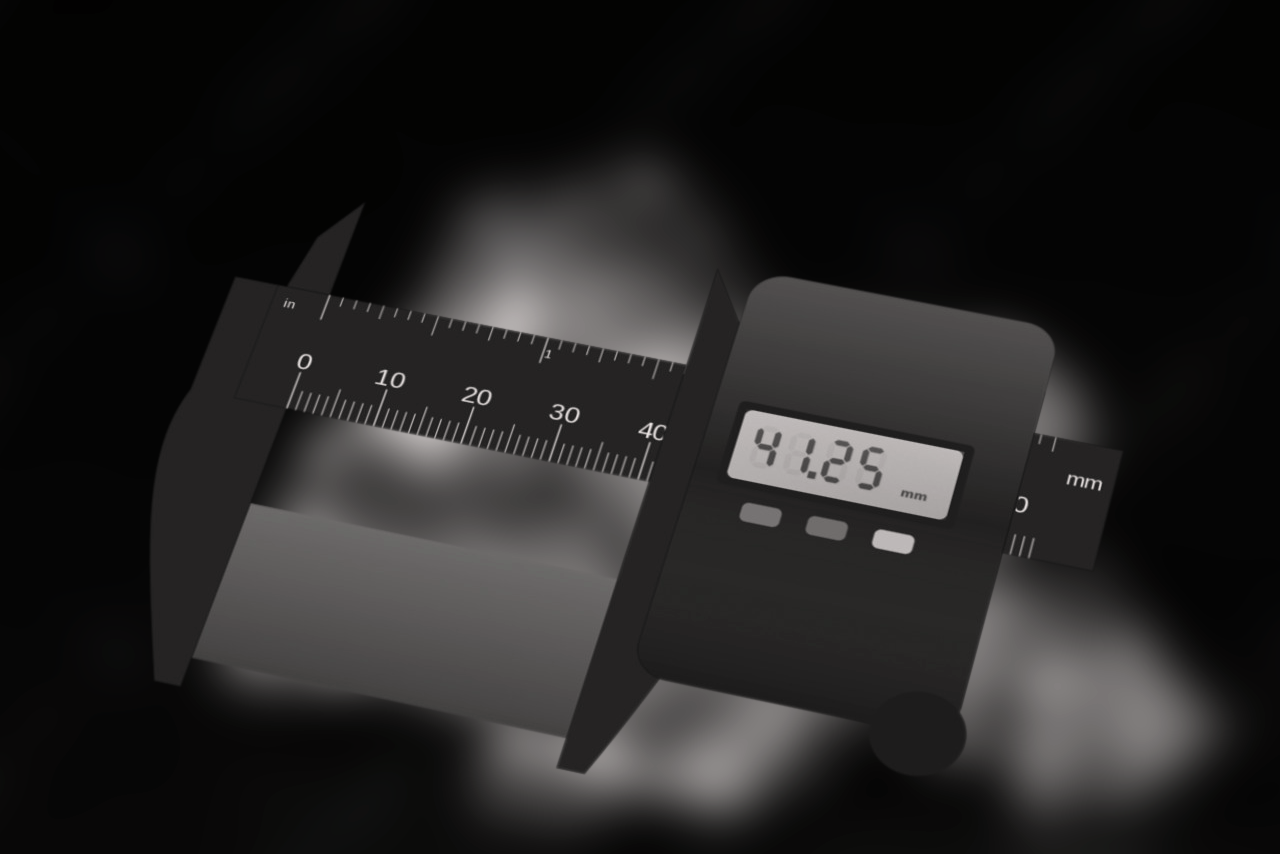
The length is 41.25 mm
